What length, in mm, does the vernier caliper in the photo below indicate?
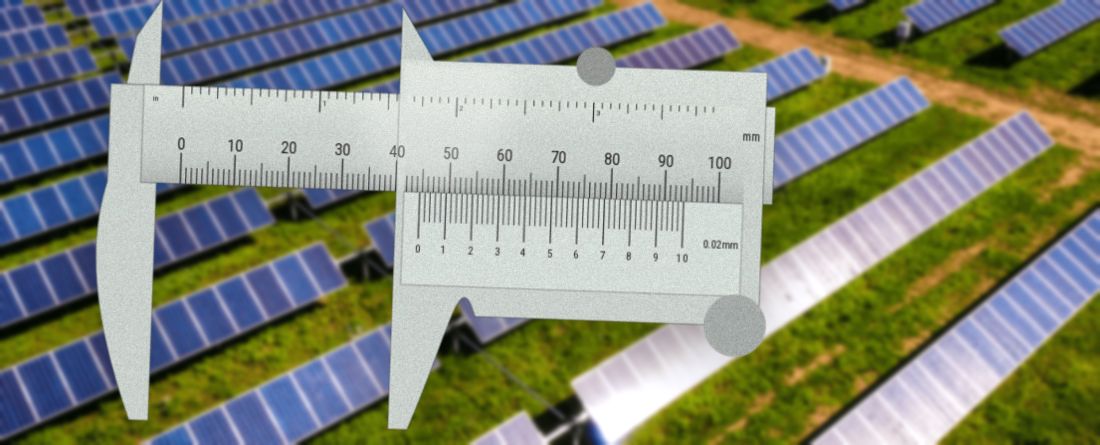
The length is 44.5 mm
